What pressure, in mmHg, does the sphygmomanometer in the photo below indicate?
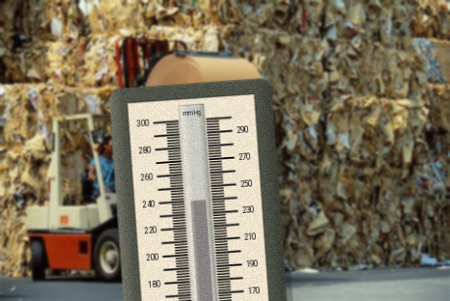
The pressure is 240 mmHg
